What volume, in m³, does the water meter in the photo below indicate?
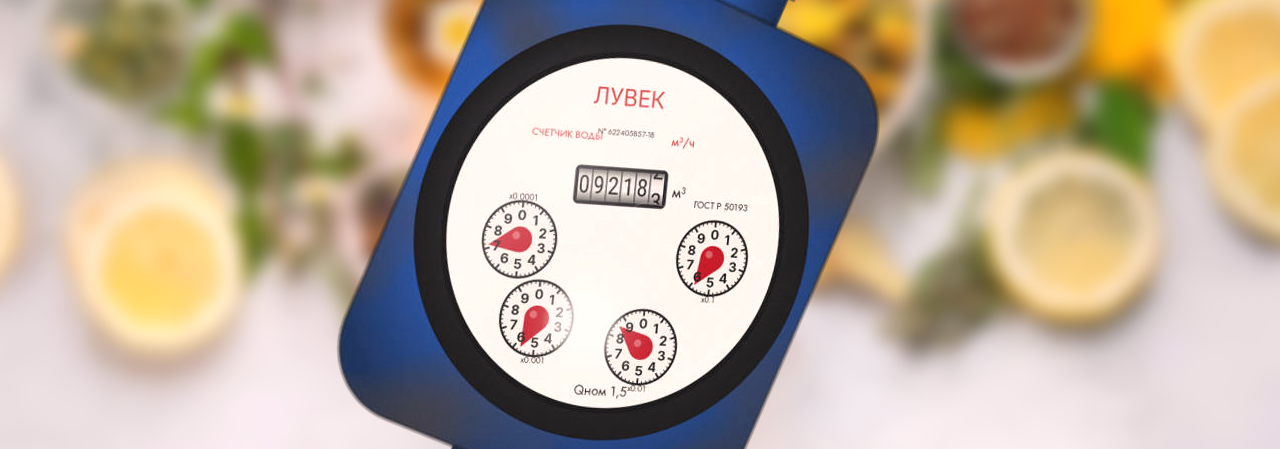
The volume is 92182.5857 m³
